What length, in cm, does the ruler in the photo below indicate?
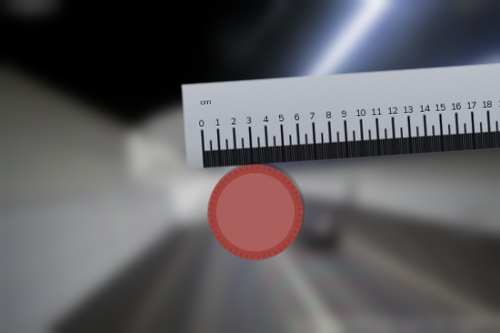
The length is 6 cm
